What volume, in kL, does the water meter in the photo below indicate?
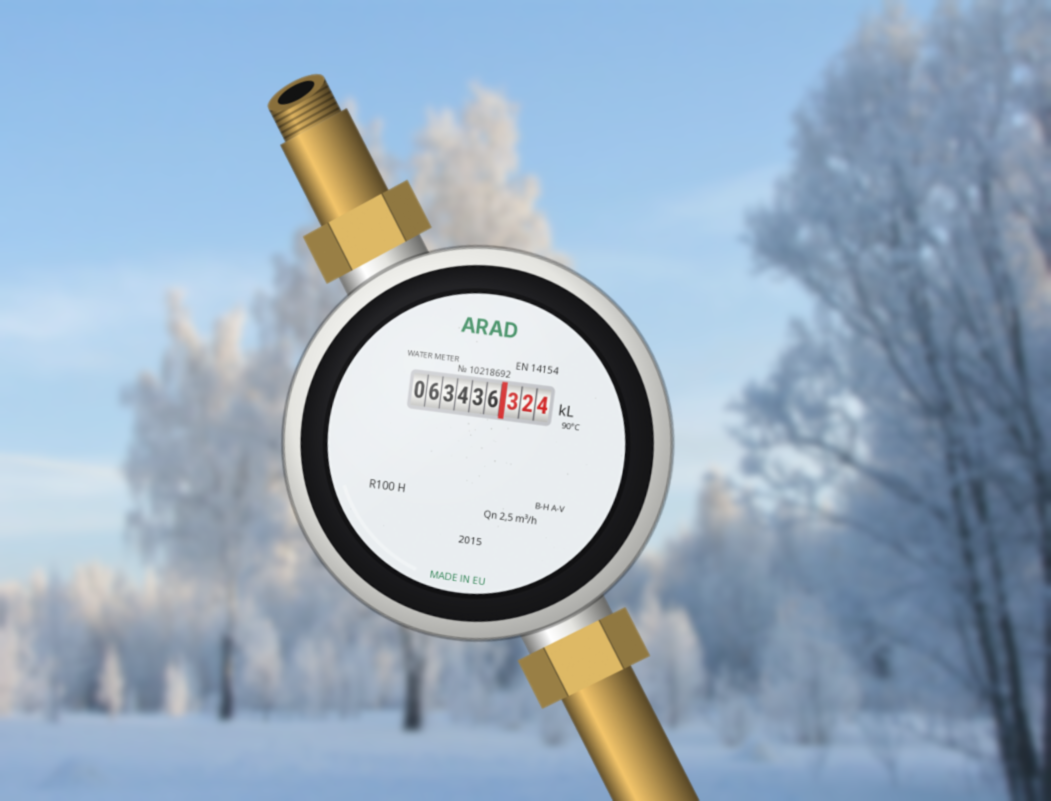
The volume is 63436.324 kL
